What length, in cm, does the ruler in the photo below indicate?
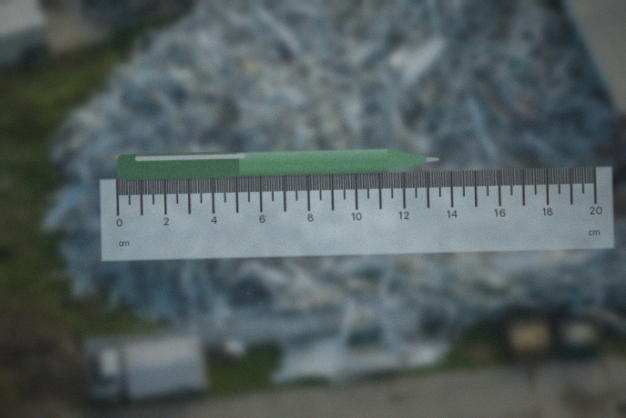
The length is 13.5 cm
